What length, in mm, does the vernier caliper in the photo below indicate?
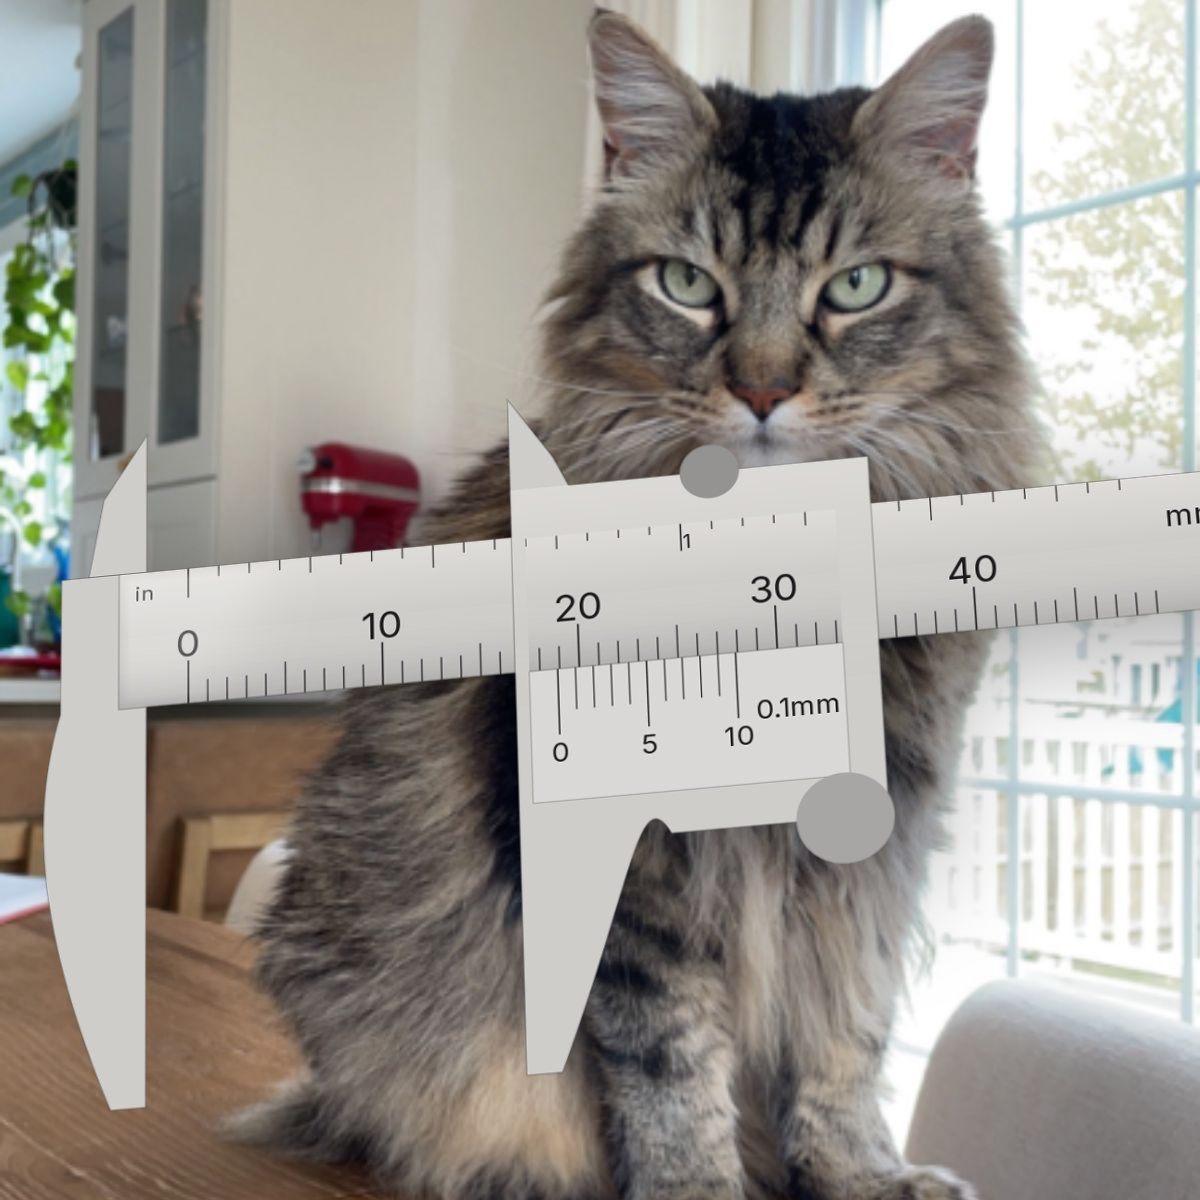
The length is 18.9 mm
